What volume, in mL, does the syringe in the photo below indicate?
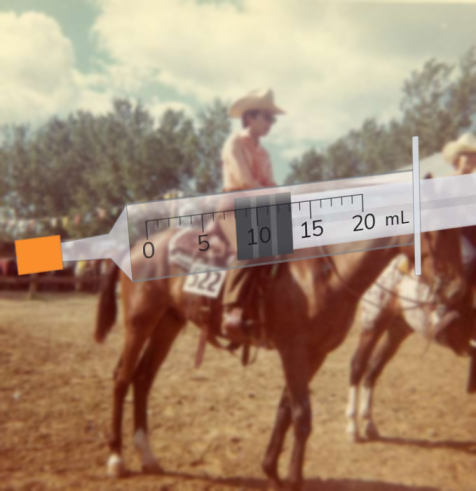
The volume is 8 mL
